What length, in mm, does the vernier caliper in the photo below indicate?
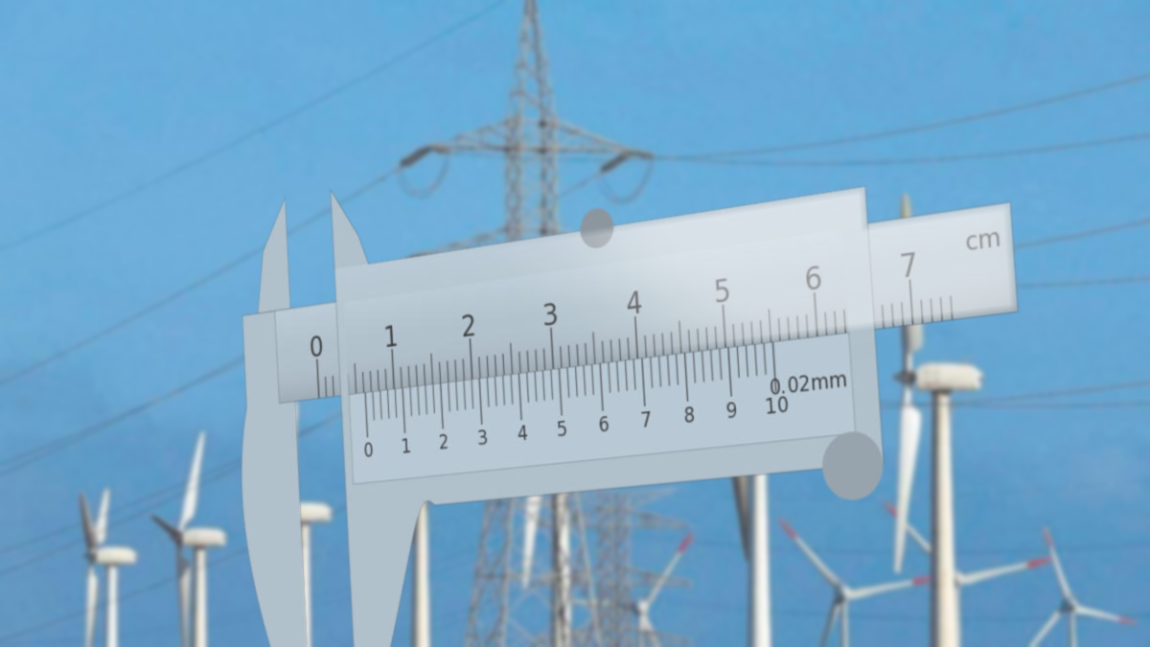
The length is 6.2 mm
